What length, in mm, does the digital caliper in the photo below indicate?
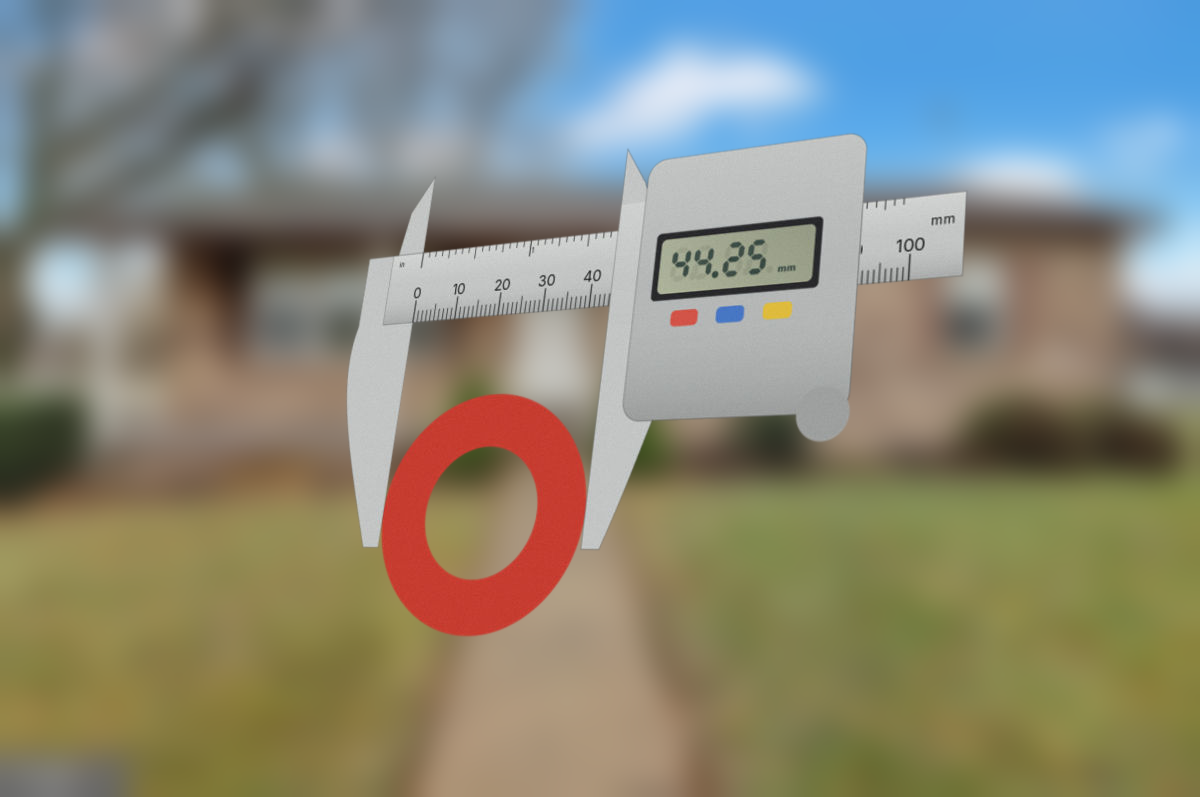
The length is 44.25 mm
